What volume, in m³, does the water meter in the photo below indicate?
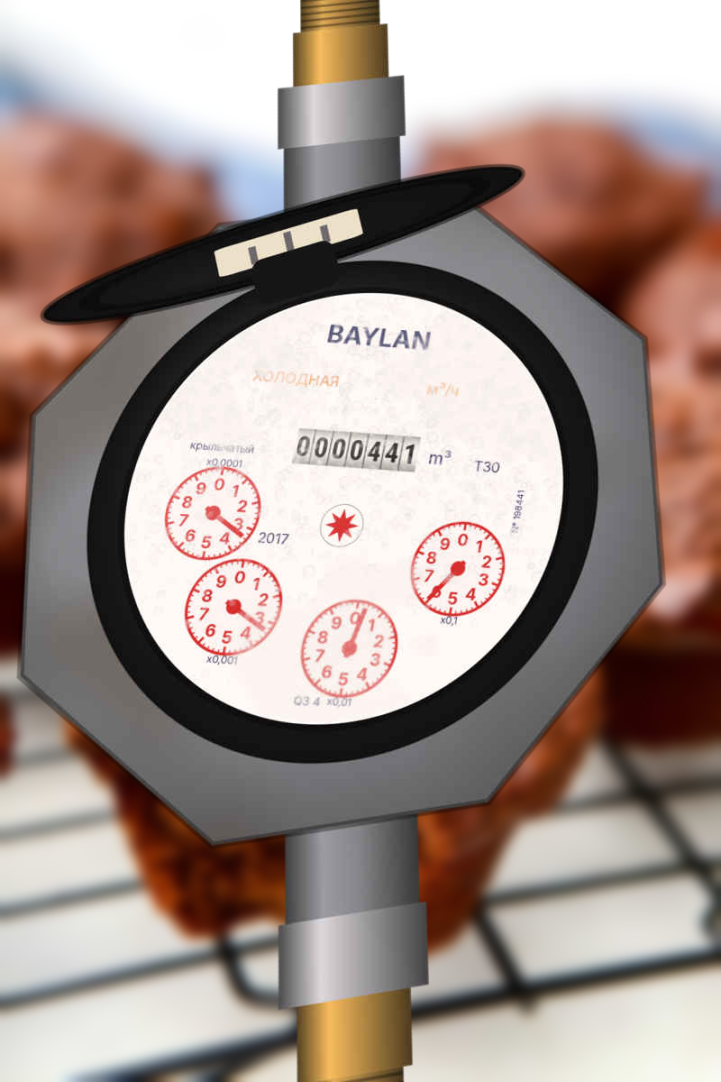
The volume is 441.6033 m³
